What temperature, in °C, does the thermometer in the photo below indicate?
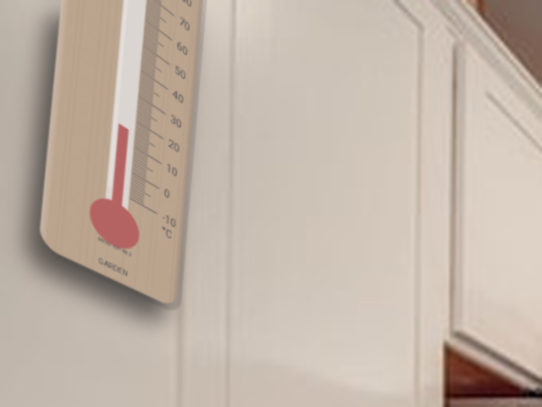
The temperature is 15 °C
